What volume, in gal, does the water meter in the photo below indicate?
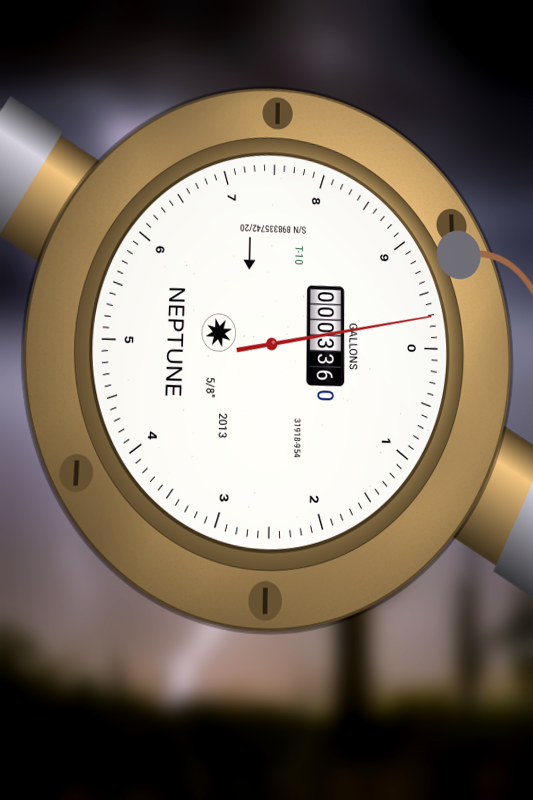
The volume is 3359.7 gal
